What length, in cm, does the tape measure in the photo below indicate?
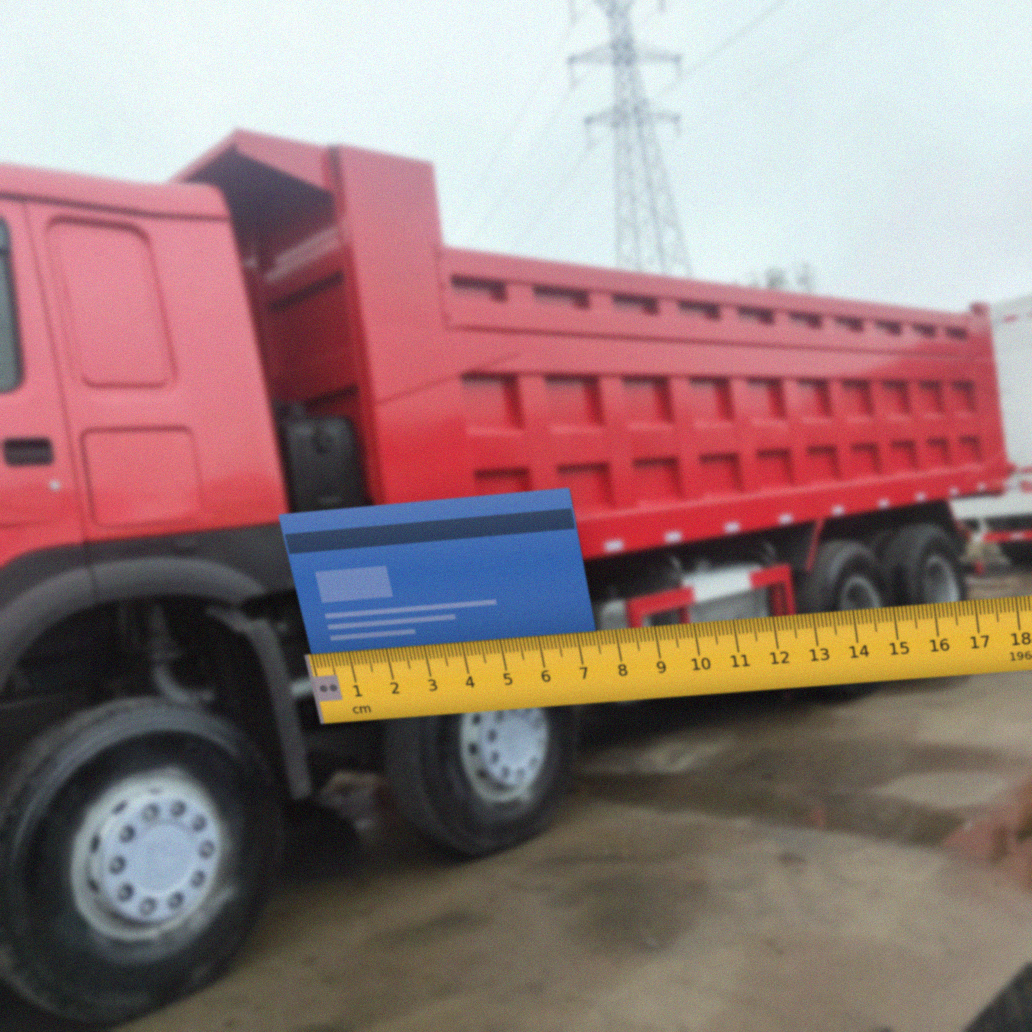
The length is 7.5 cm
